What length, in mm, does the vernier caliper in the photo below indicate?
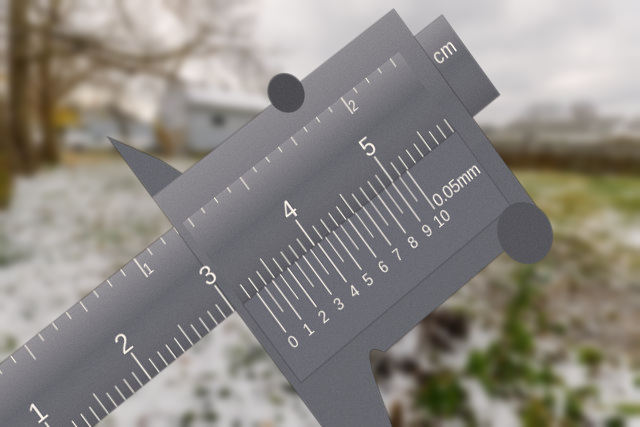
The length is 32.8 mm
